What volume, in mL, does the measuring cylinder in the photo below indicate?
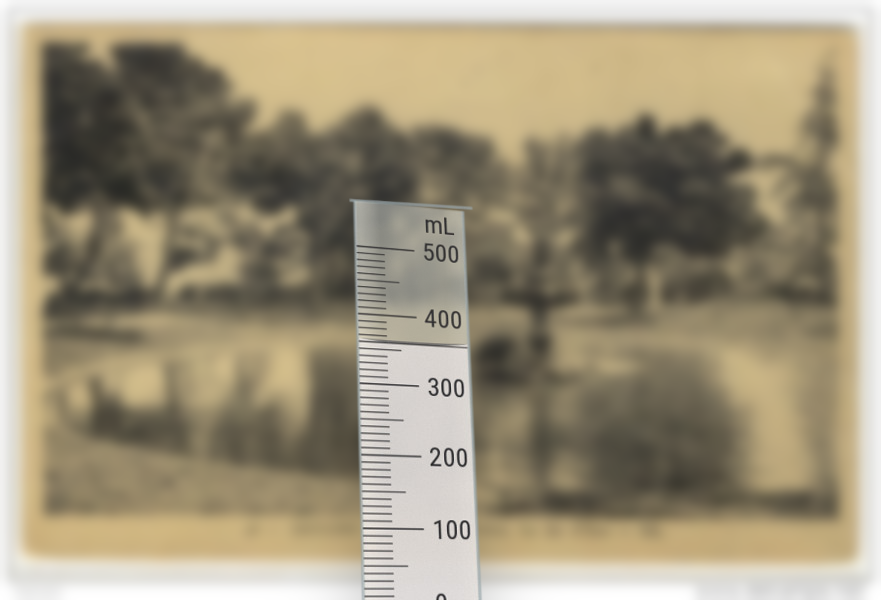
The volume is 360 mL
